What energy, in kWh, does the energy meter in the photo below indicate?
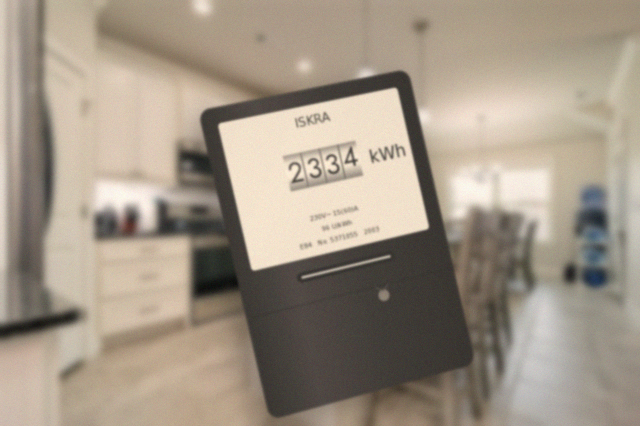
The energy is 2334 kWh
